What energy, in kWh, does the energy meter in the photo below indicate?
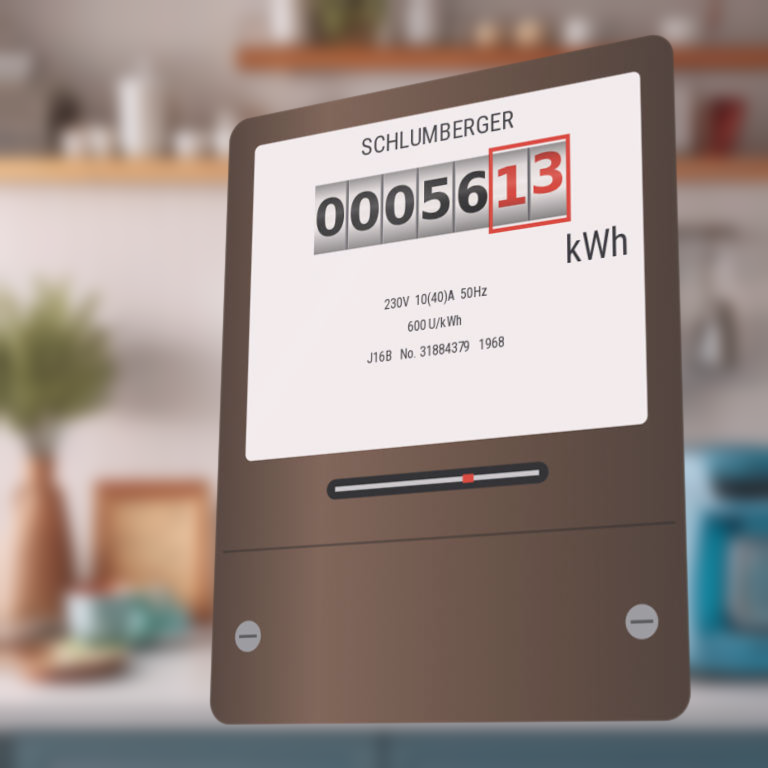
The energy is 56.13 kWh
